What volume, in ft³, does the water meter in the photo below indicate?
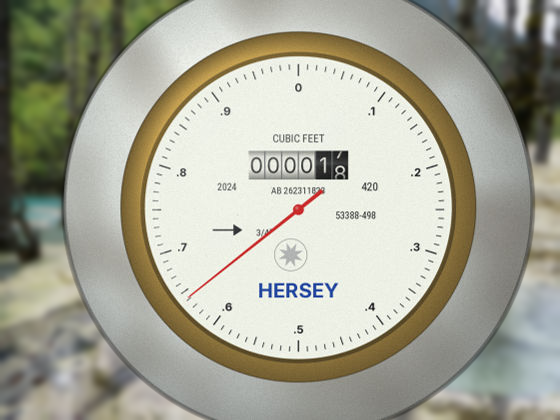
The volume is 17.64 ft³
